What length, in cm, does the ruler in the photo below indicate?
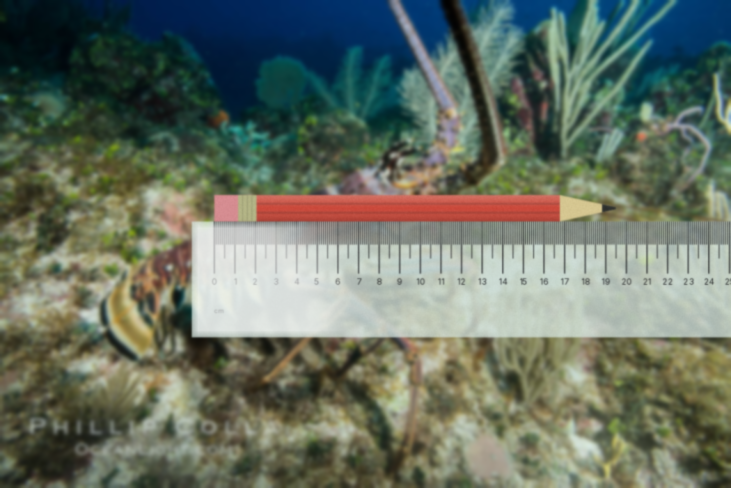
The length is 19.5 cm
